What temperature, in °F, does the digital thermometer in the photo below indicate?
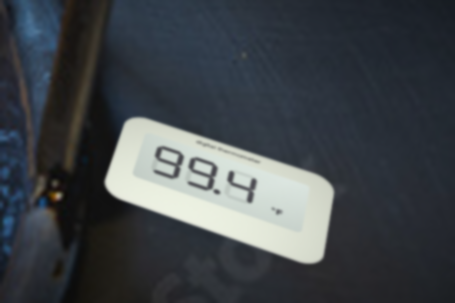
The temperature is 99.4 °F
